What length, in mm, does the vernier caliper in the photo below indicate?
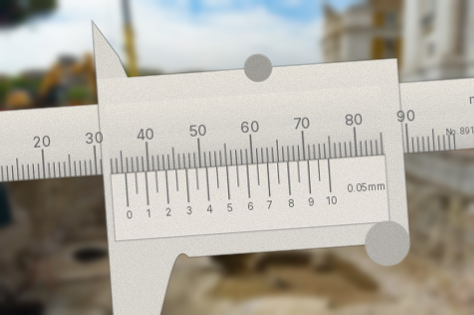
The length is 35.6 mm
